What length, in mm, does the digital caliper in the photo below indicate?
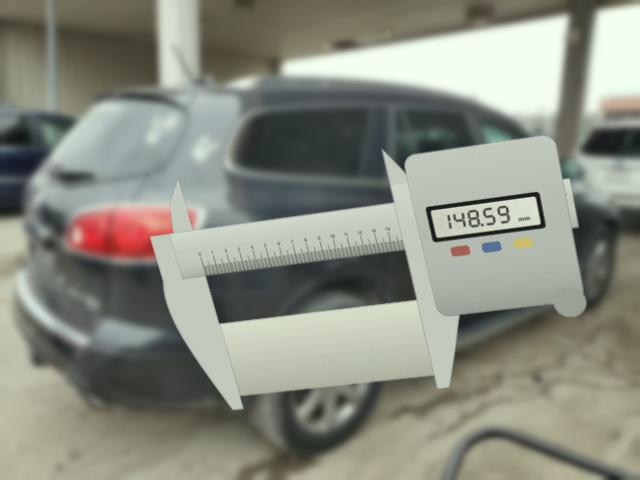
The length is 148.59 mm
